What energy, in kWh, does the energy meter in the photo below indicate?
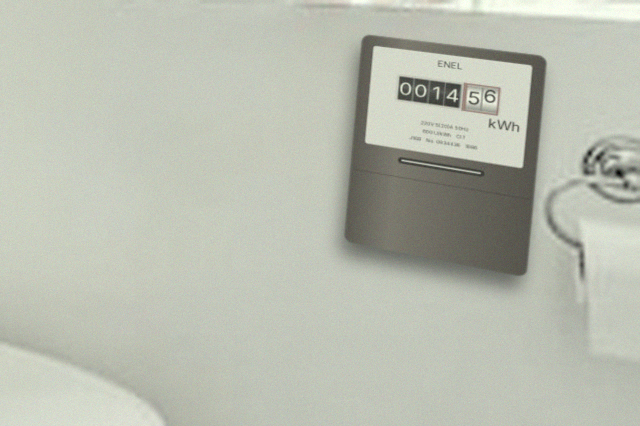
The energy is 14.56 kWh
